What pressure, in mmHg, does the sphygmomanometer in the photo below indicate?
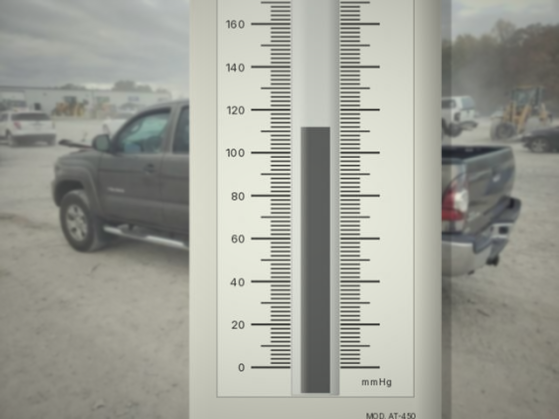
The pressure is 112 mmHg
